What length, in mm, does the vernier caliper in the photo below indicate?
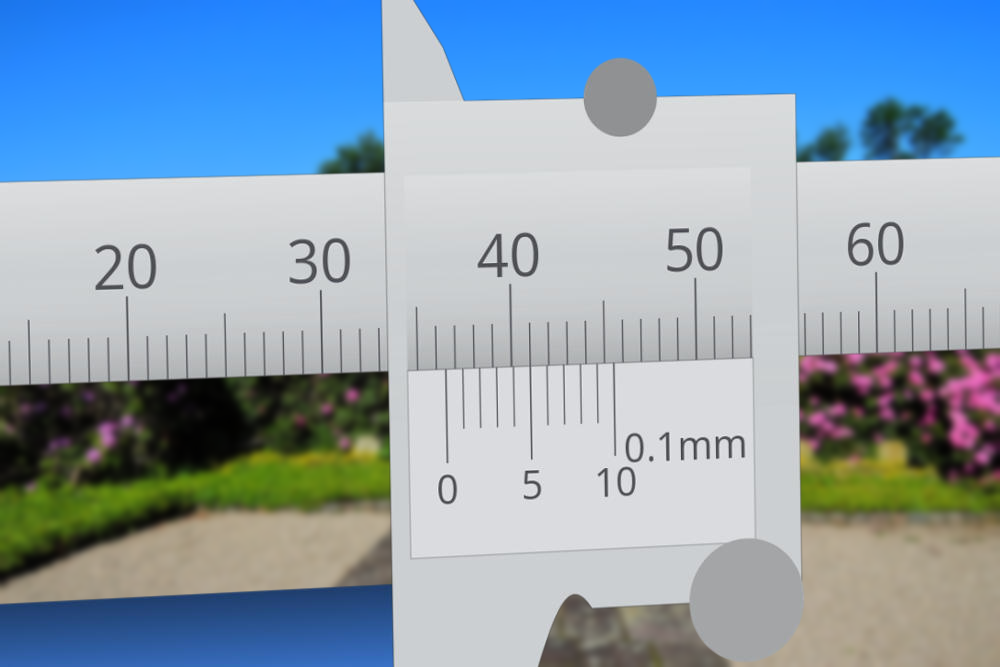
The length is 36.5 mm
